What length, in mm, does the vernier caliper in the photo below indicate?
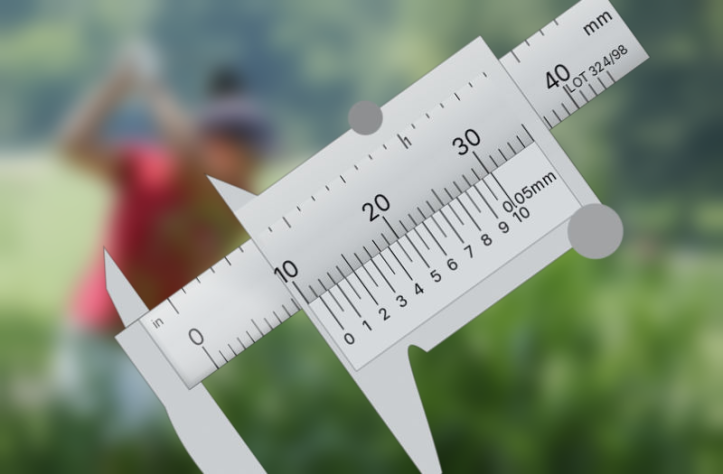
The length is 11.2 mm
